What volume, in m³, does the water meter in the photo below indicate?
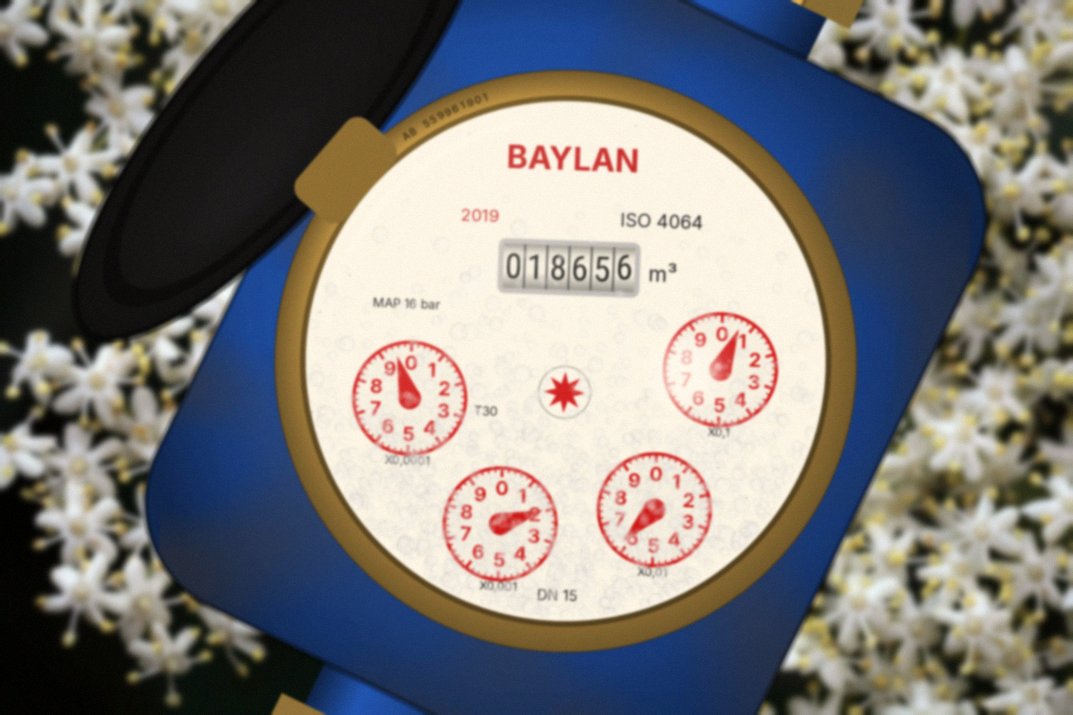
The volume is 18656.0619 m³
